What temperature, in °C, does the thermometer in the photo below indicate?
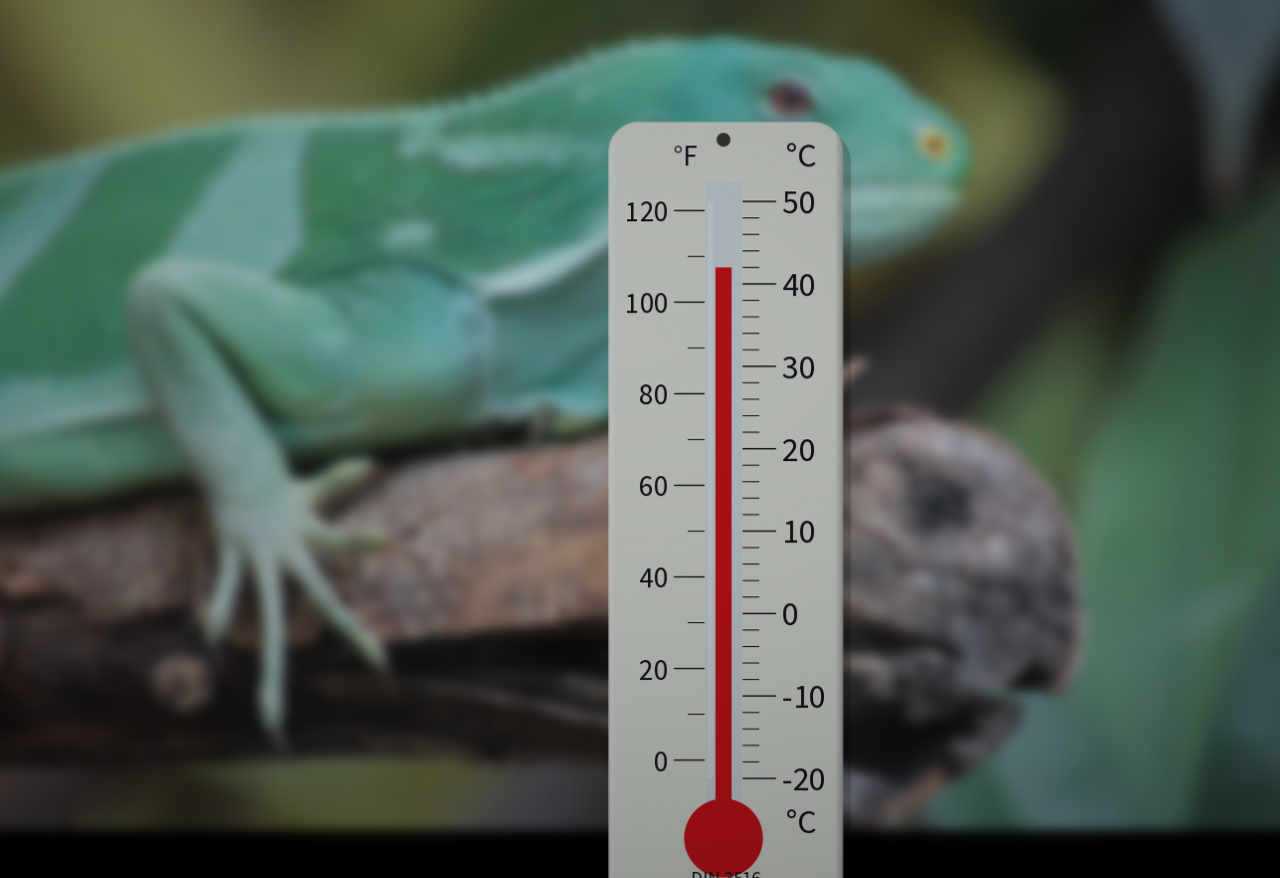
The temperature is 42 °C
